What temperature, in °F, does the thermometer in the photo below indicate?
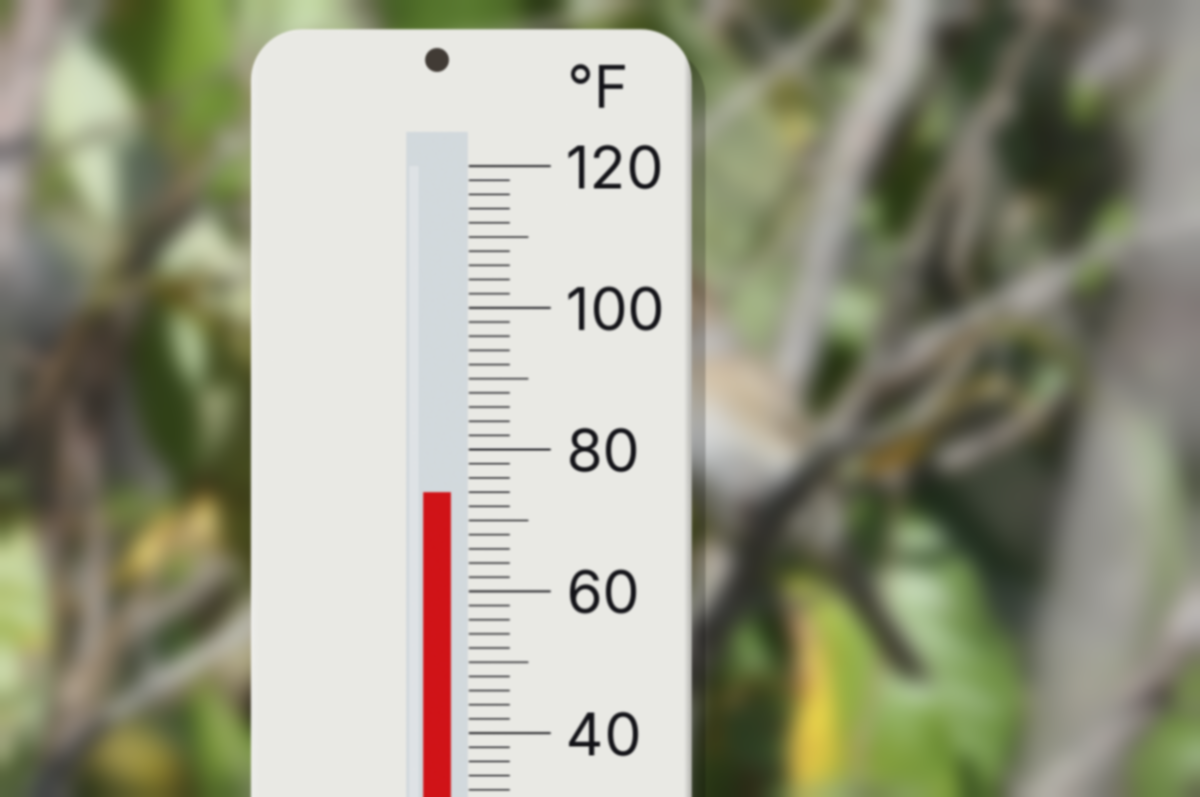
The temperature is 74 °F
